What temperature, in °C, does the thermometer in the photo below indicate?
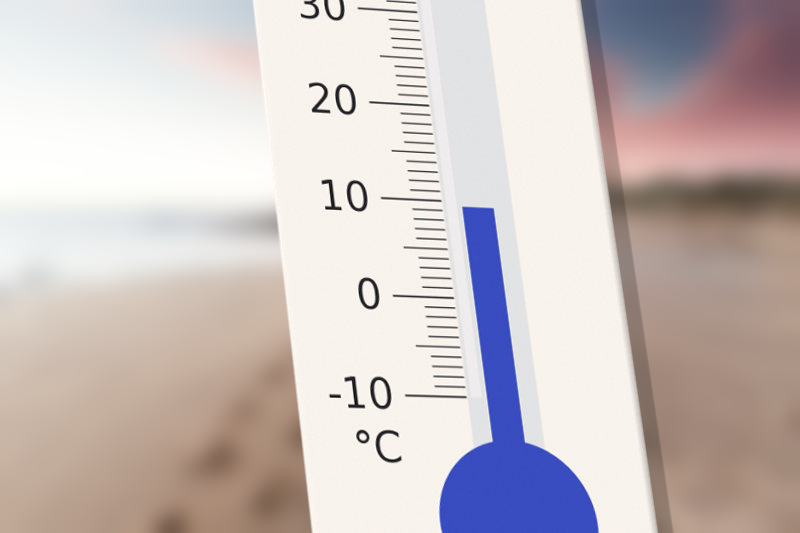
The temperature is 9.5 °C
